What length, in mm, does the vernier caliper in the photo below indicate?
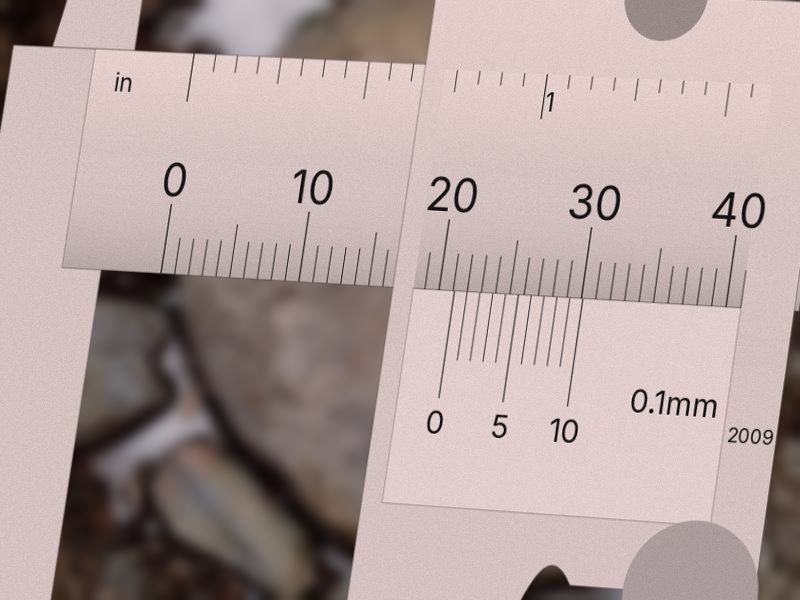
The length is 21.1 mm
